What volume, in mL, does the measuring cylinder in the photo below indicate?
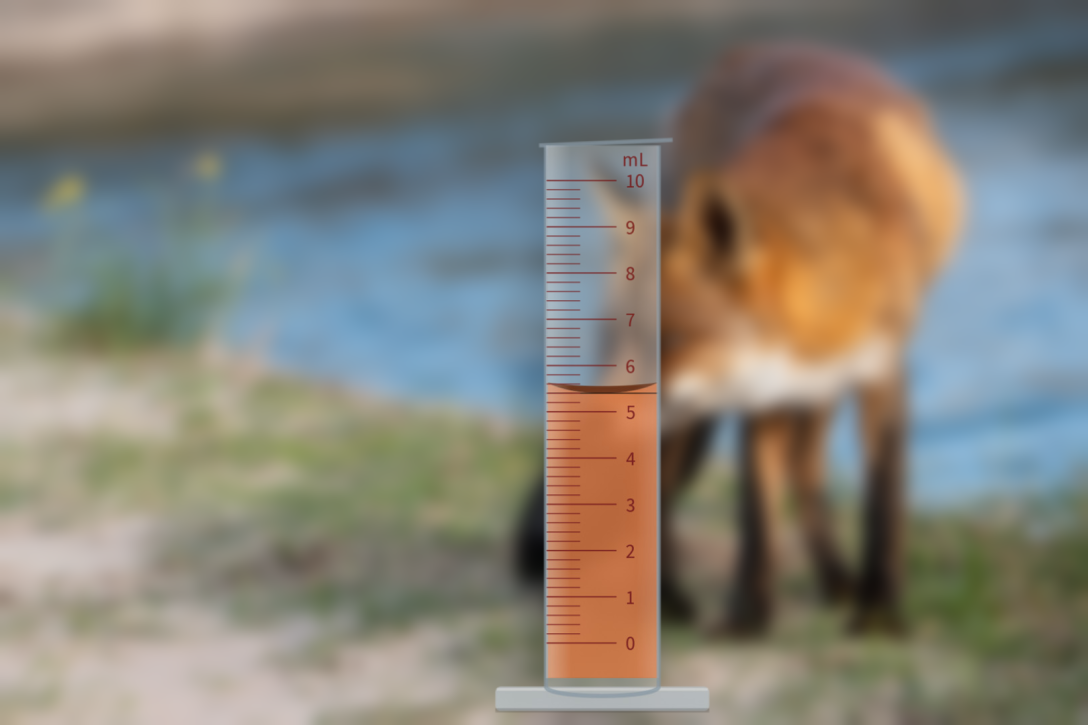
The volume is 5.4 mL
